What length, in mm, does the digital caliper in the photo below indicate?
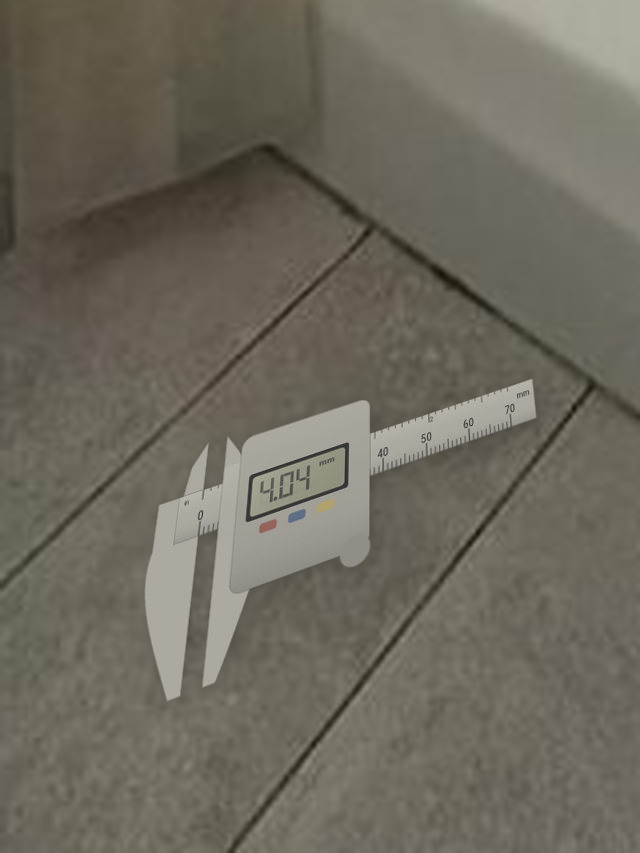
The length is 4.04 mm
